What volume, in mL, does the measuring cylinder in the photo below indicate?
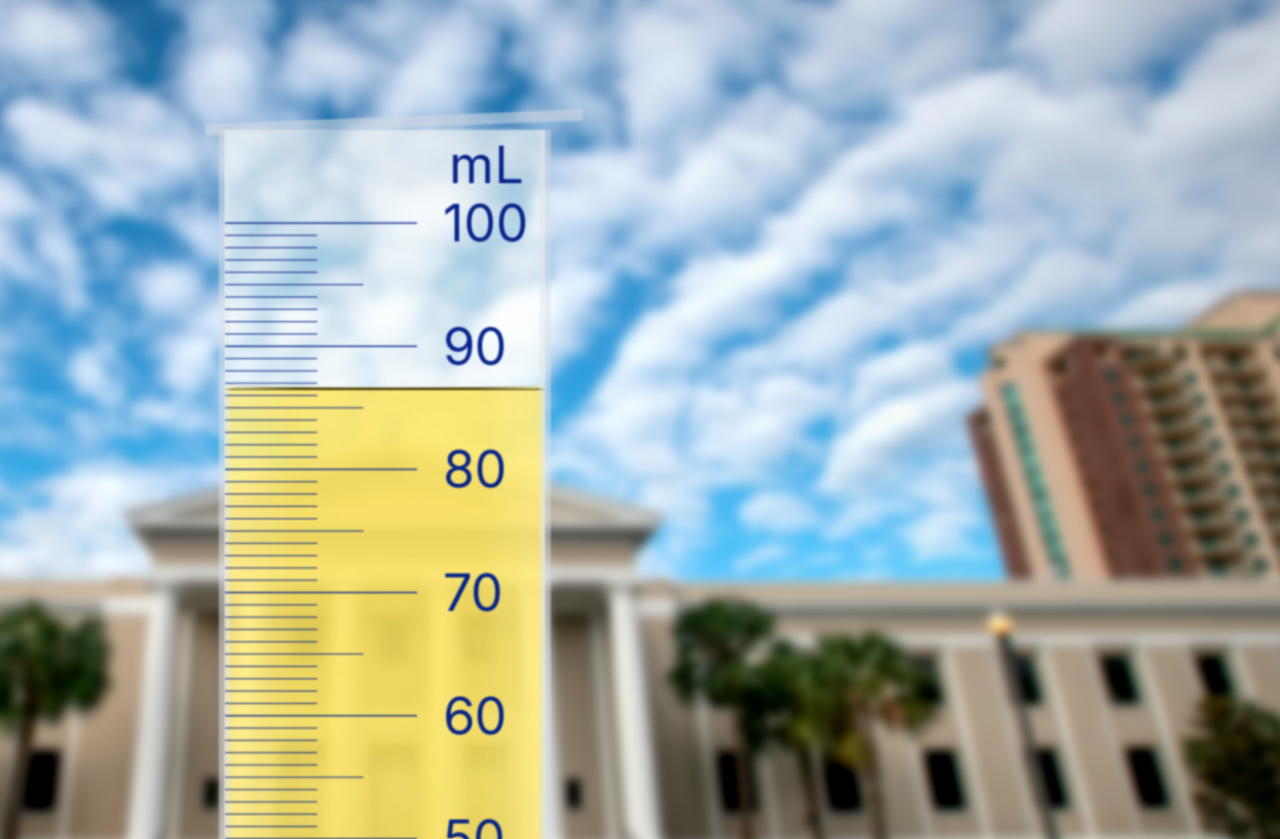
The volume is 86.5 mL
